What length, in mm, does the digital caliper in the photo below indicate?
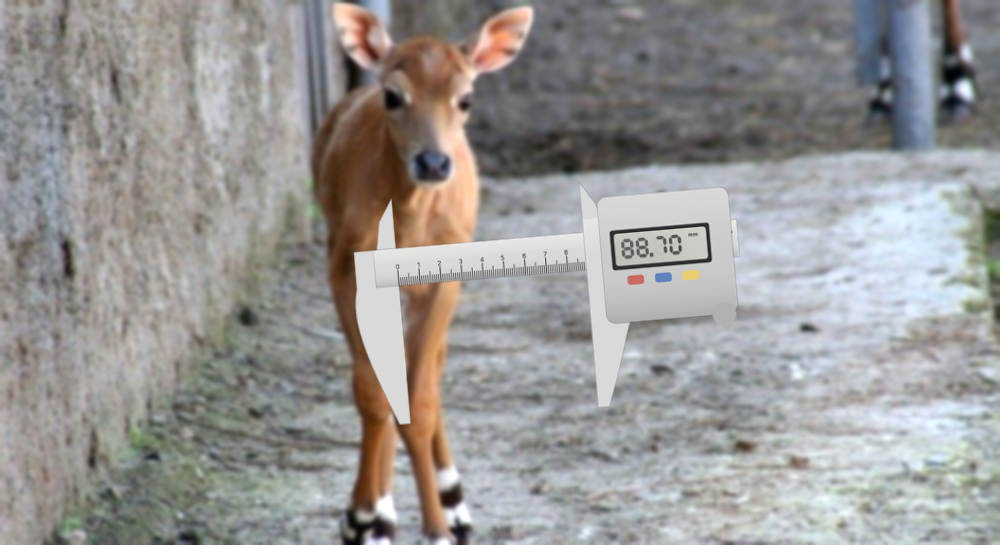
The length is 88.70 mm
